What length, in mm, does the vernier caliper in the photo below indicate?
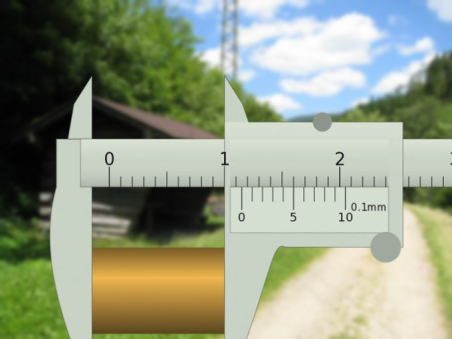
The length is 11.5 mm
